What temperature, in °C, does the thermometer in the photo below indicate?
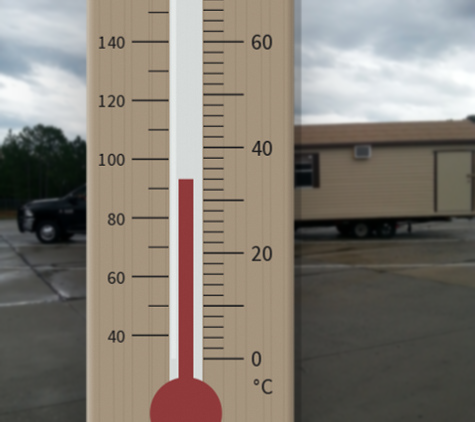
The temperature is 34 °C
